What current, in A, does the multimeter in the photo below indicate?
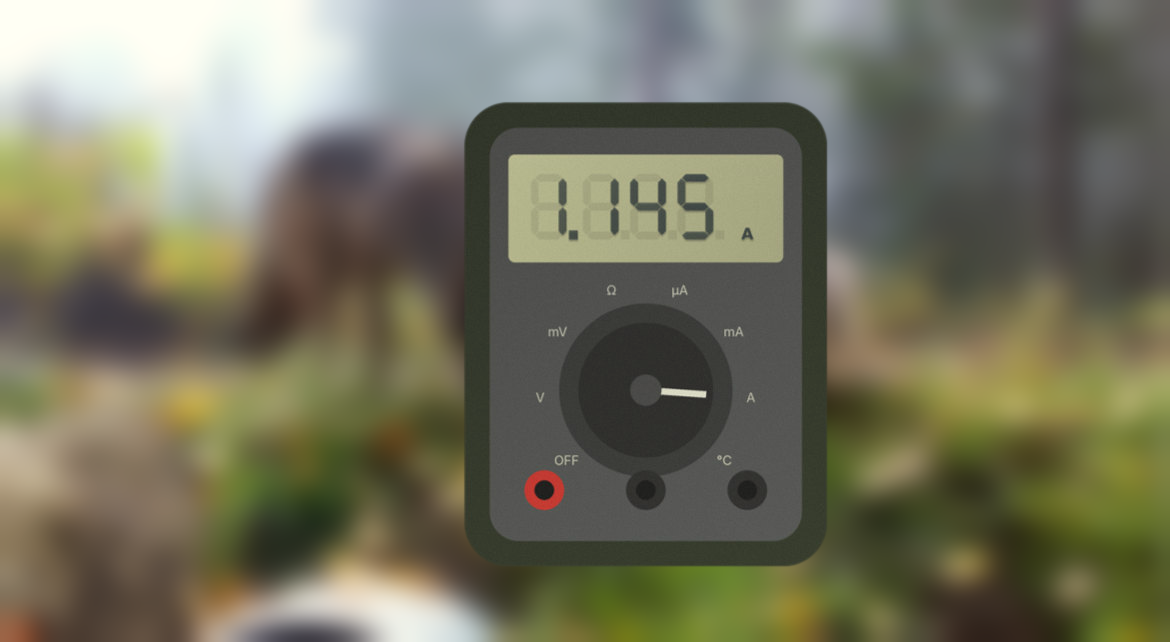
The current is 1.145 A
